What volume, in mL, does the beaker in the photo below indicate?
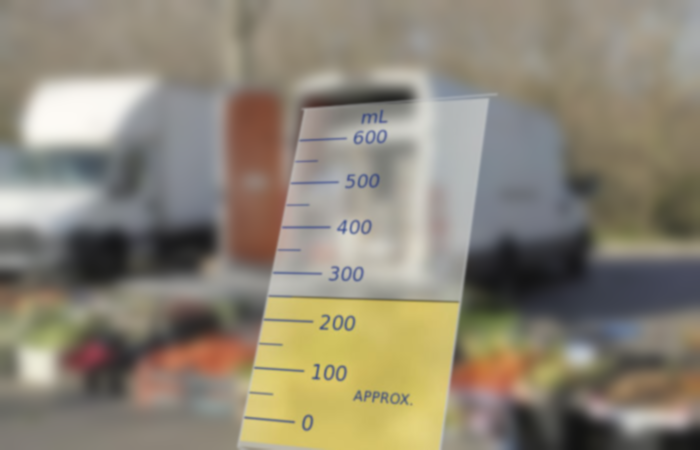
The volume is 250 mL
